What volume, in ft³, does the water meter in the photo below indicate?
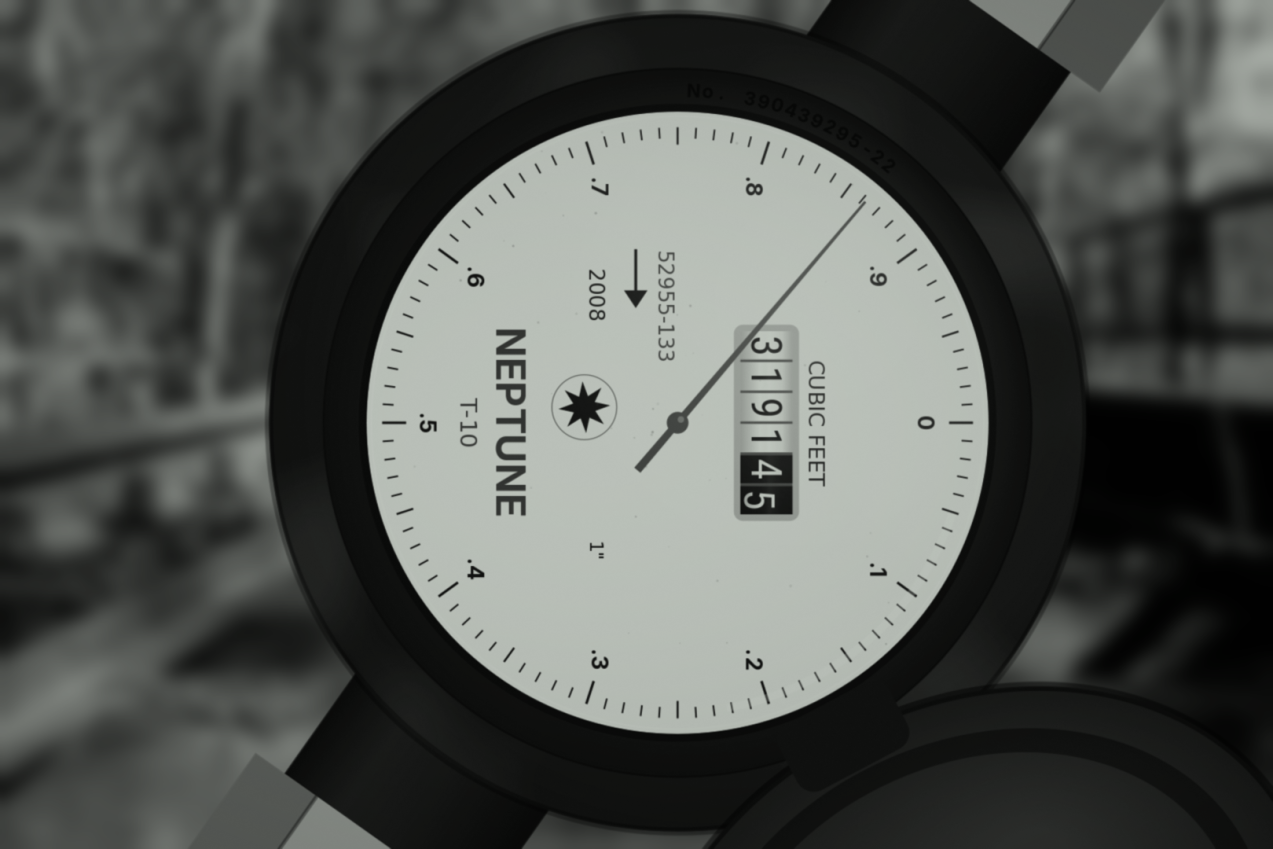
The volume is 319144.86 ft³
